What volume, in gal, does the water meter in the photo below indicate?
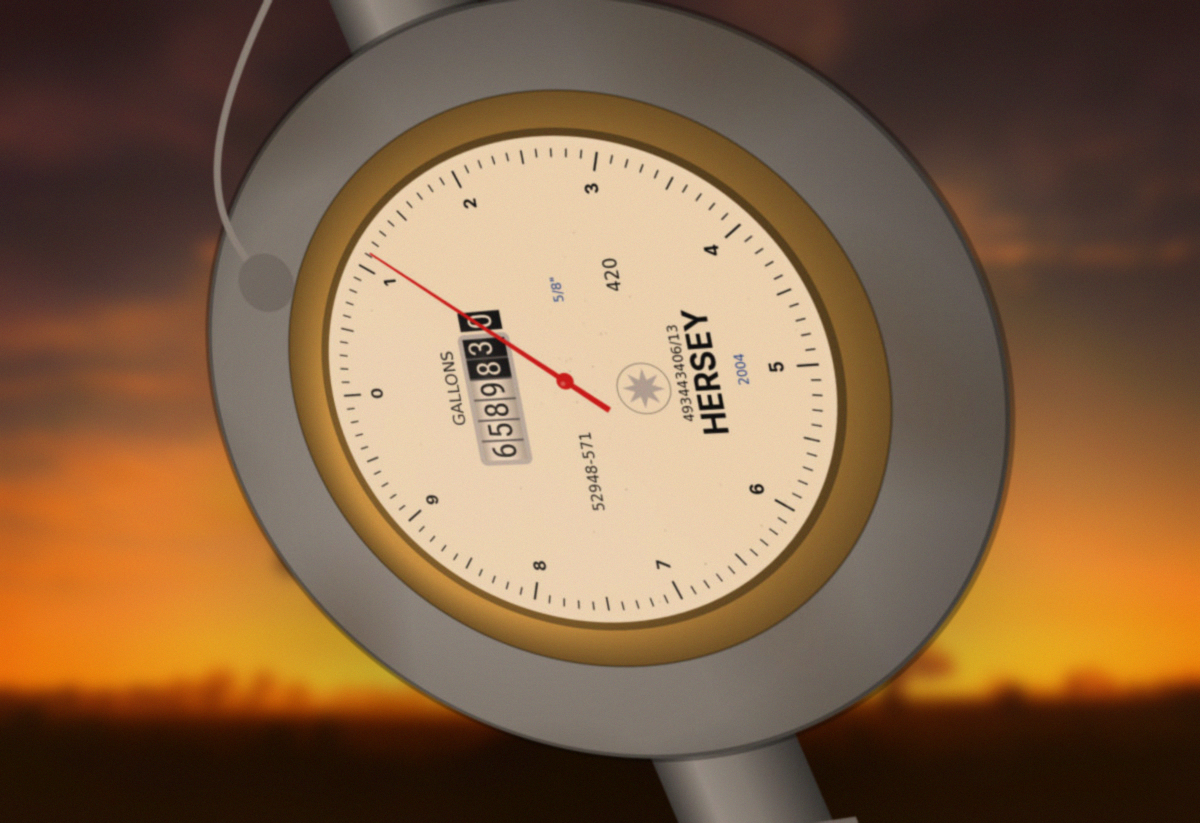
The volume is 6589831.1 gal
